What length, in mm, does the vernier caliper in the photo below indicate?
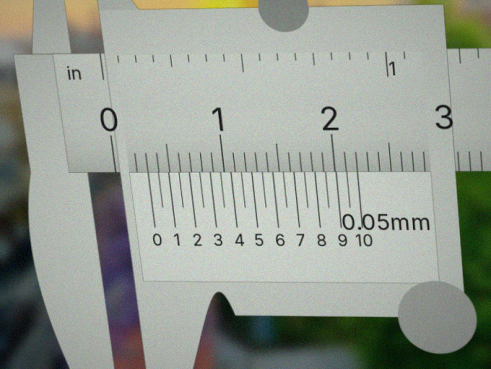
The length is 3.0 mm
